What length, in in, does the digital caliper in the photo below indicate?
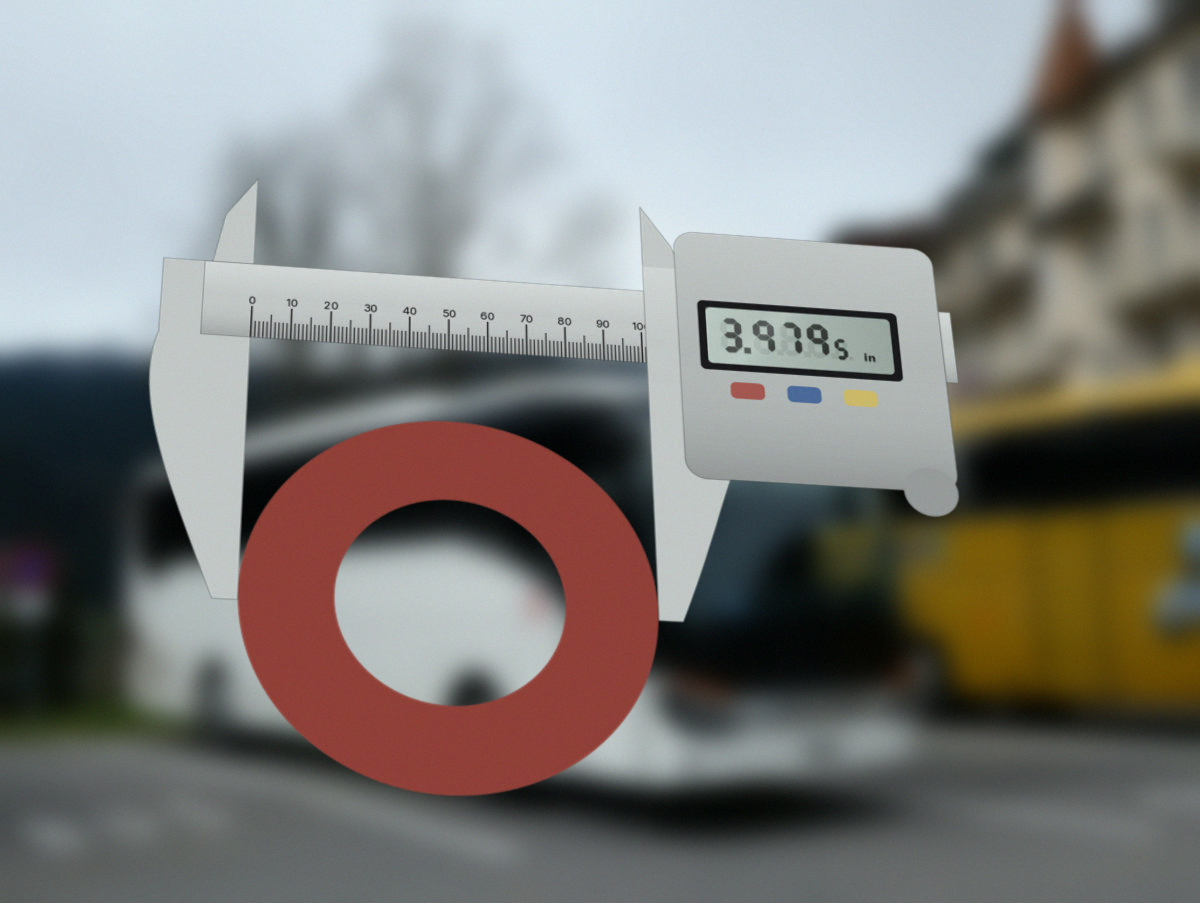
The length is 3.9795 in
